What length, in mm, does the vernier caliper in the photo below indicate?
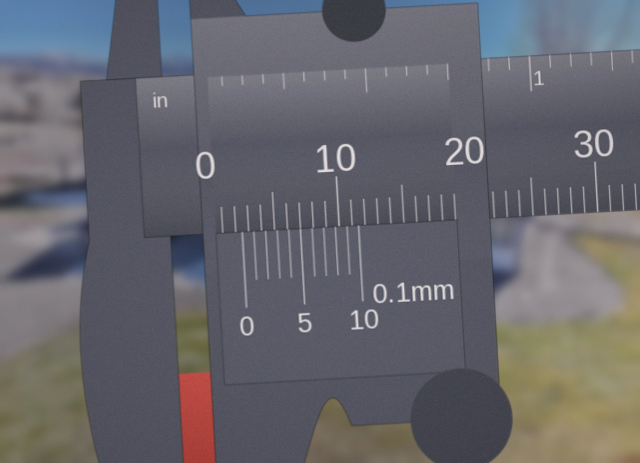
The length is 2.5 mm
